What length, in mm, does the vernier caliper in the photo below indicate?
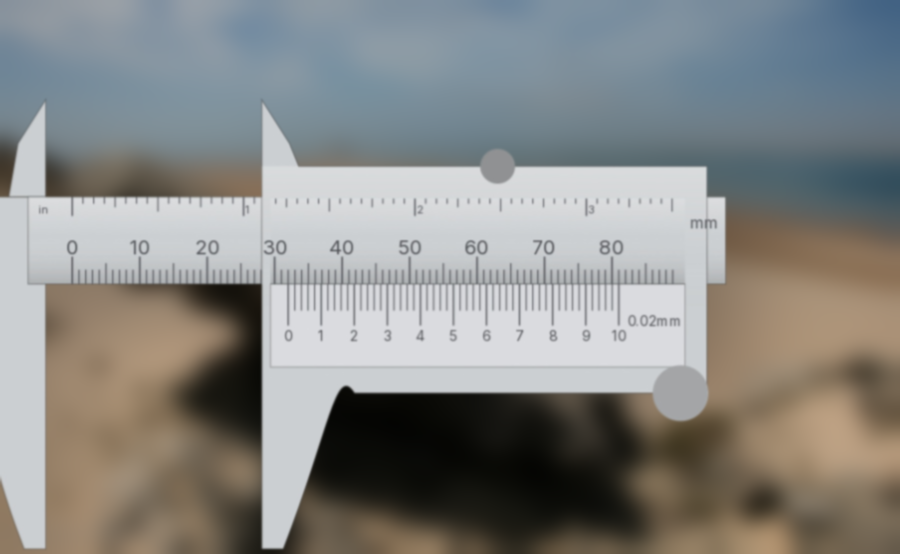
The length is 32.0 mm
